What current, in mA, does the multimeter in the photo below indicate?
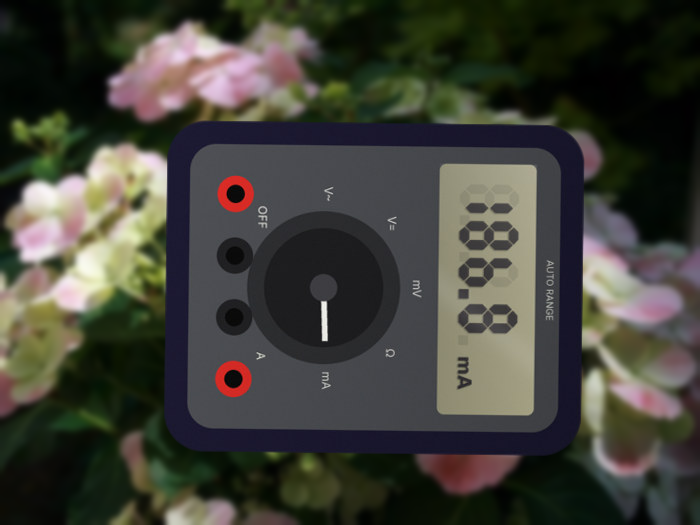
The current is 186.8 mA
